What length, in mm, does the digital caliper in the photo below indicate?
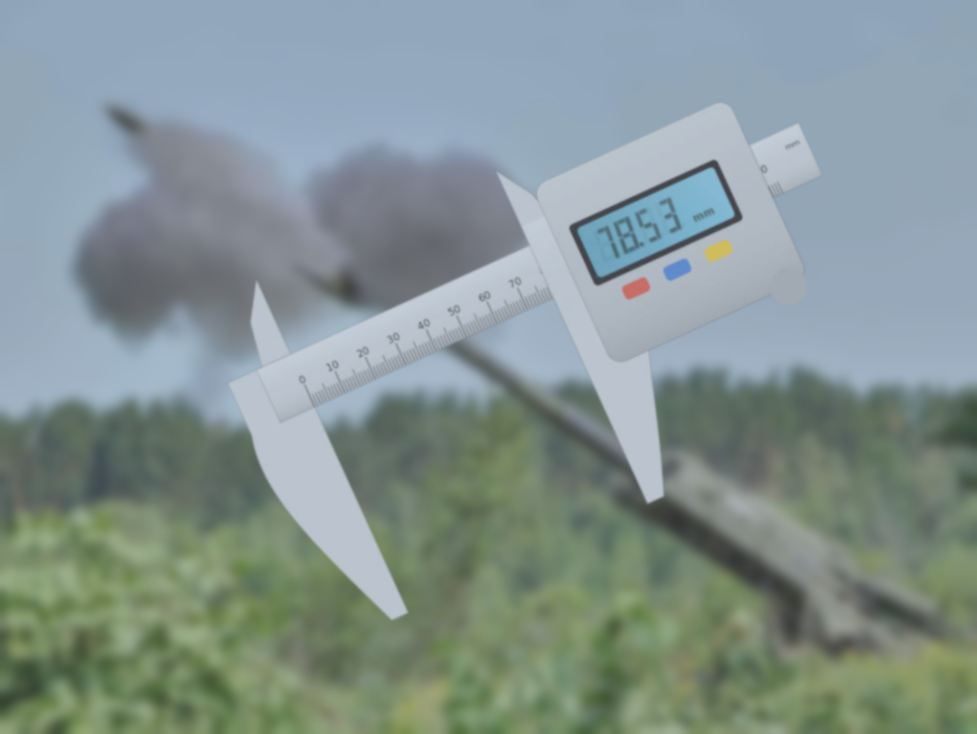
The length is 78.53 mm
